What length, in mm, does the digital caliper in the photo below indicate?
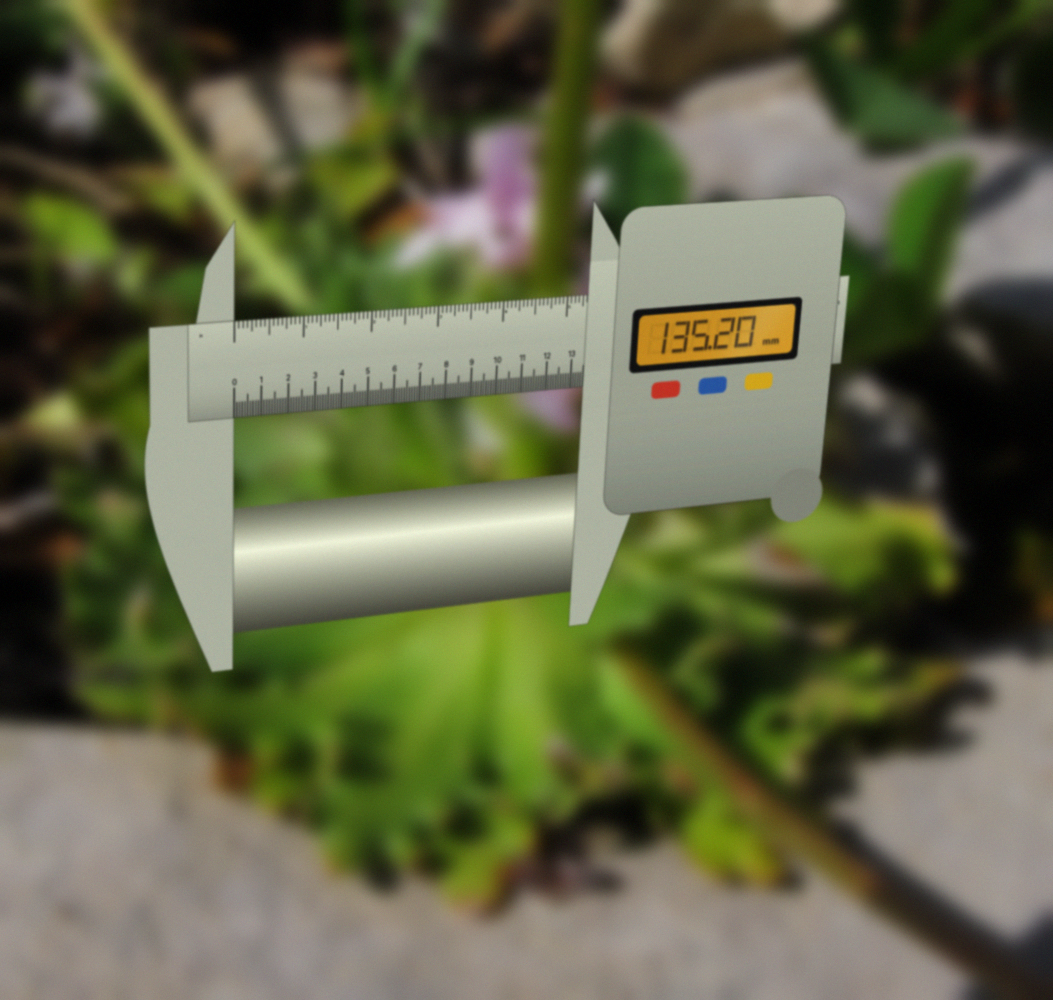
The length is 135.20 mm
